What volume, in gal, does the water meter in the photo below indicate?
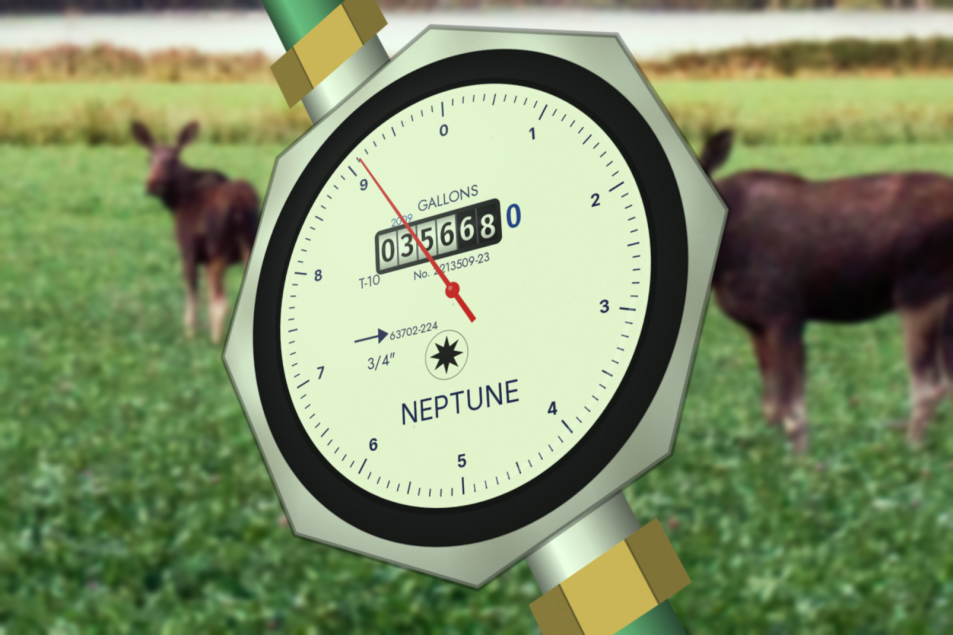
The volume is 356679.1 gal
